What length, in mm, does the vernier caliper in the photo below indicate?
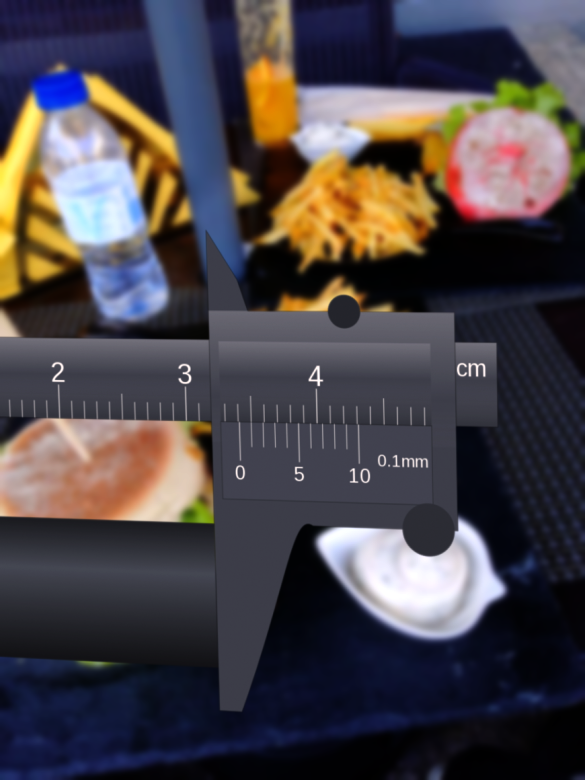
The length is 34.1 mm
